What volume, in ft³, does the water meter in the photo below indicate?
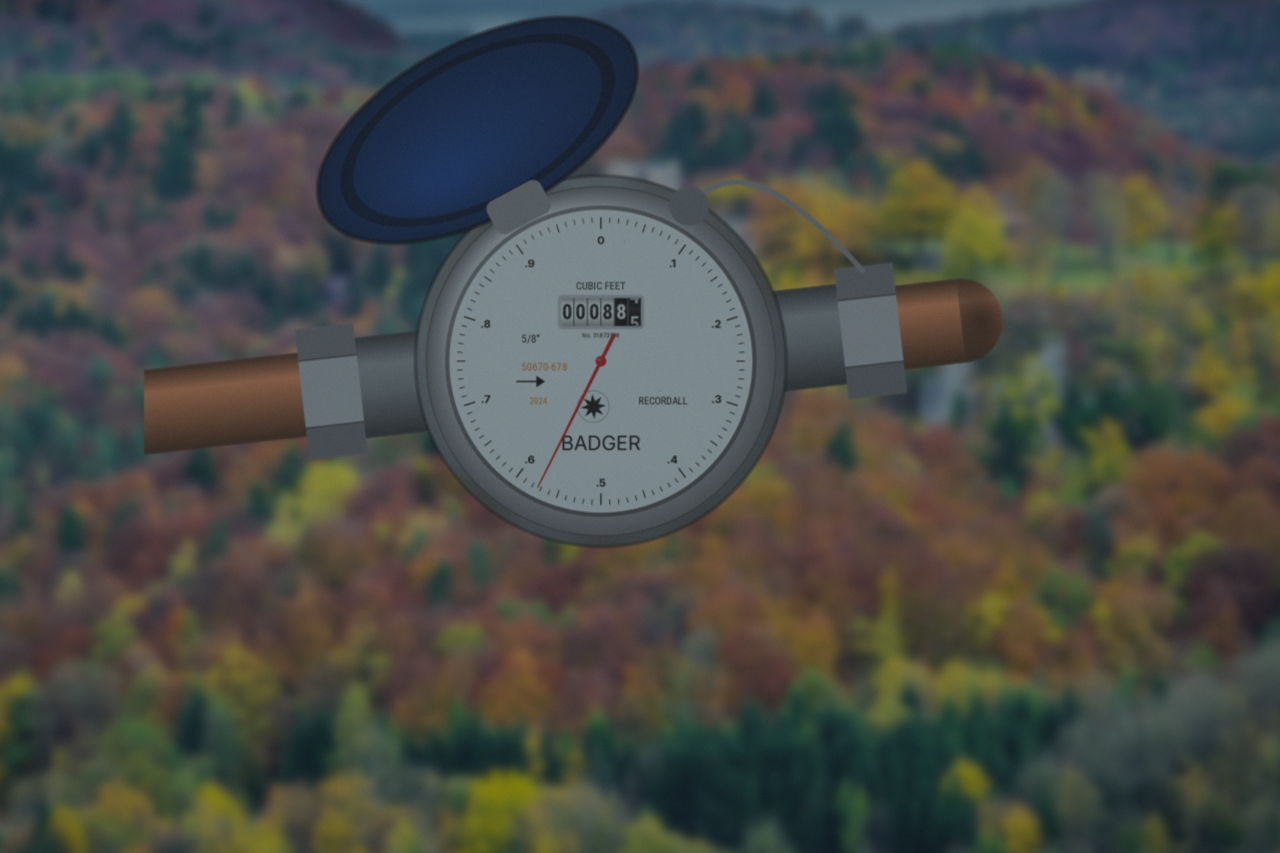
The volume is 884.57 ft³
